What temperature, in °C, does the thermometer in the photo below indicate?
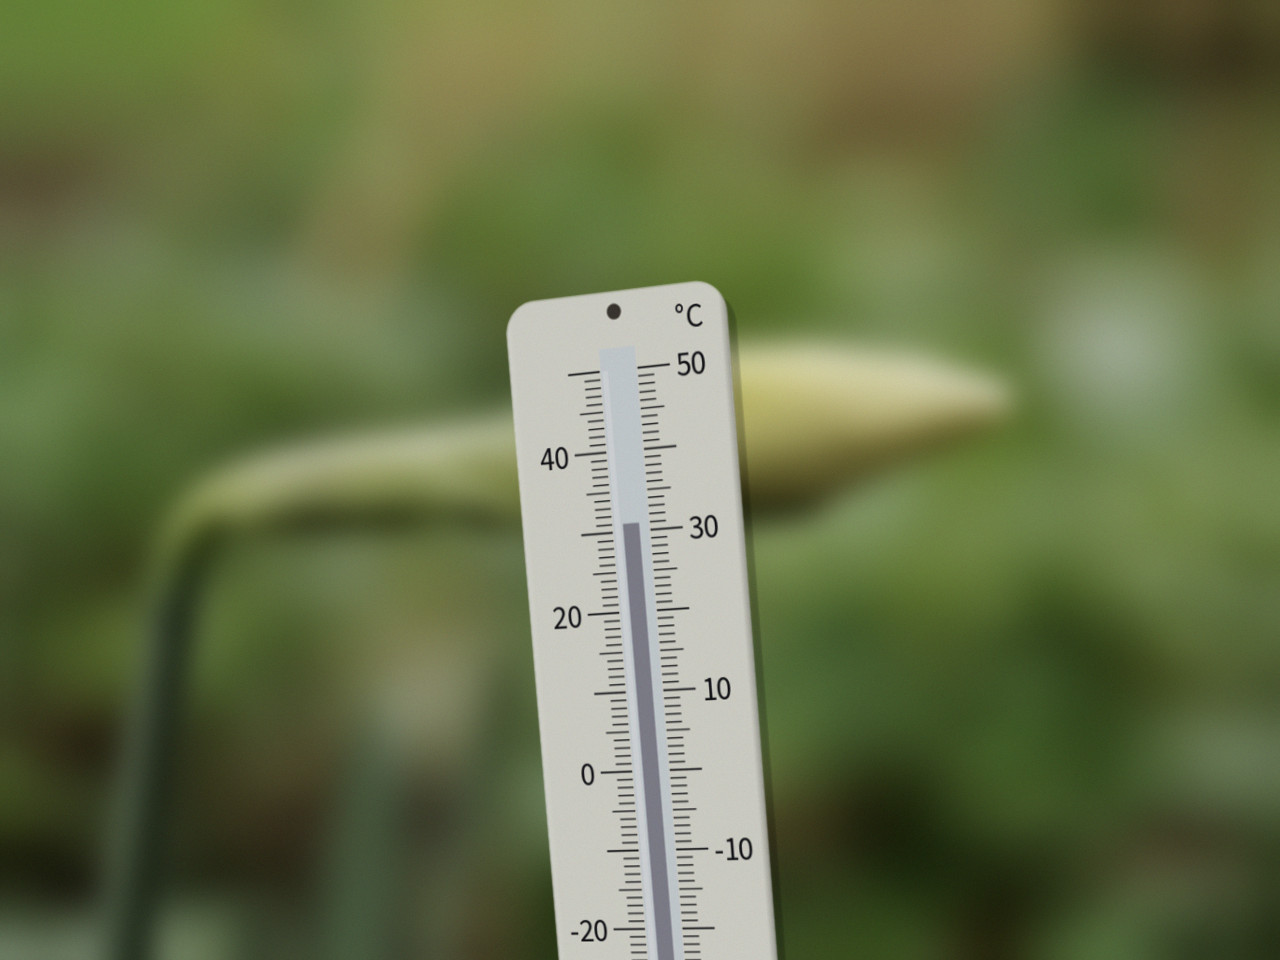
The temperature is 31 °C
